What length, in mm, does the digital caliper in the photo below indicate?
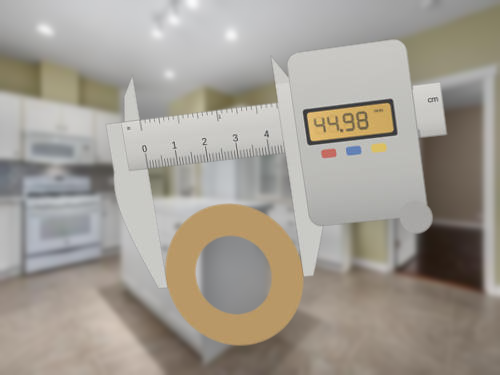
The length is 44.98 mm
